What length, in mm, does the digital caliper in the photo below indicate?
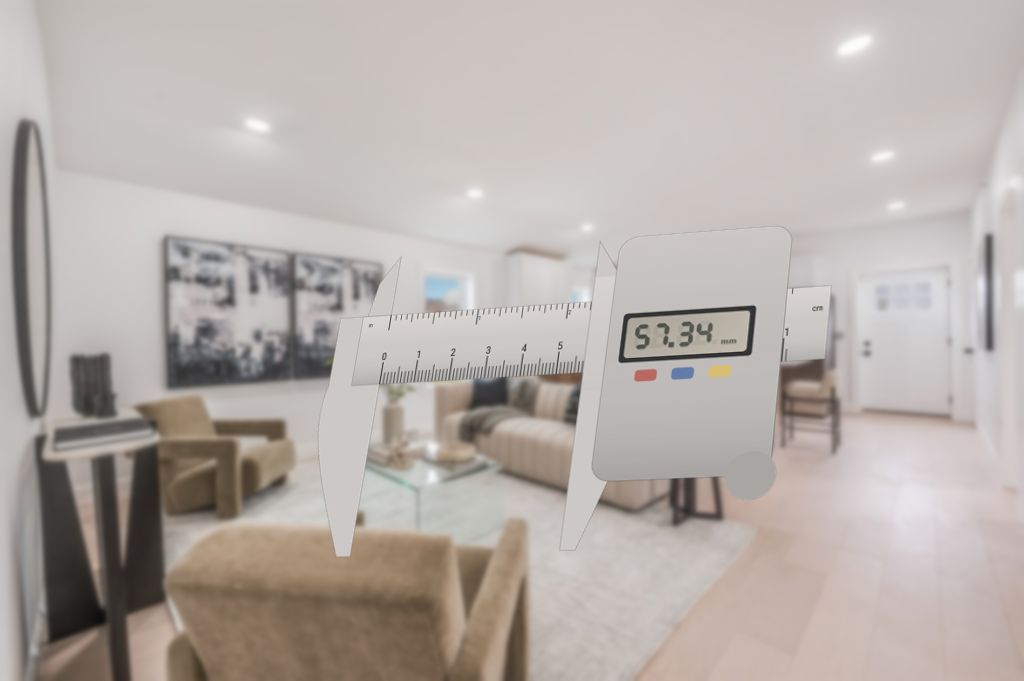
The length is 57.34 mm
